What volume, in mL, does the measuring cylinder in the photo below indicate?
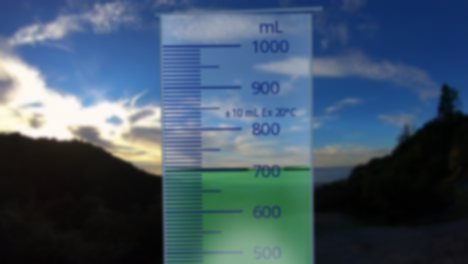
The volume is 700 mL
